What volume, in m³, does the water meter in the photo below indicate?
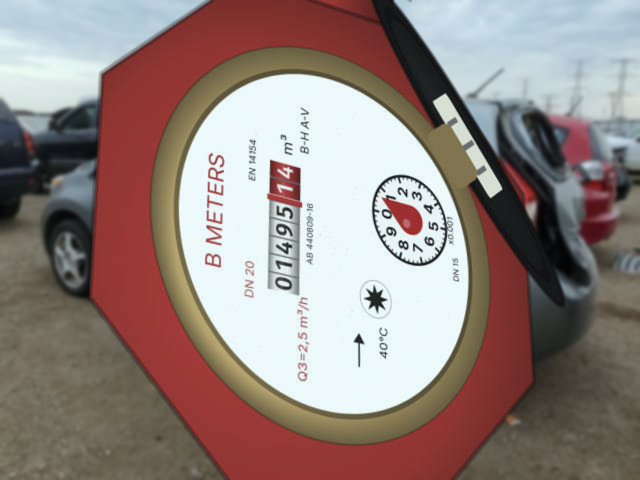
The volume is 1495.140 m³
